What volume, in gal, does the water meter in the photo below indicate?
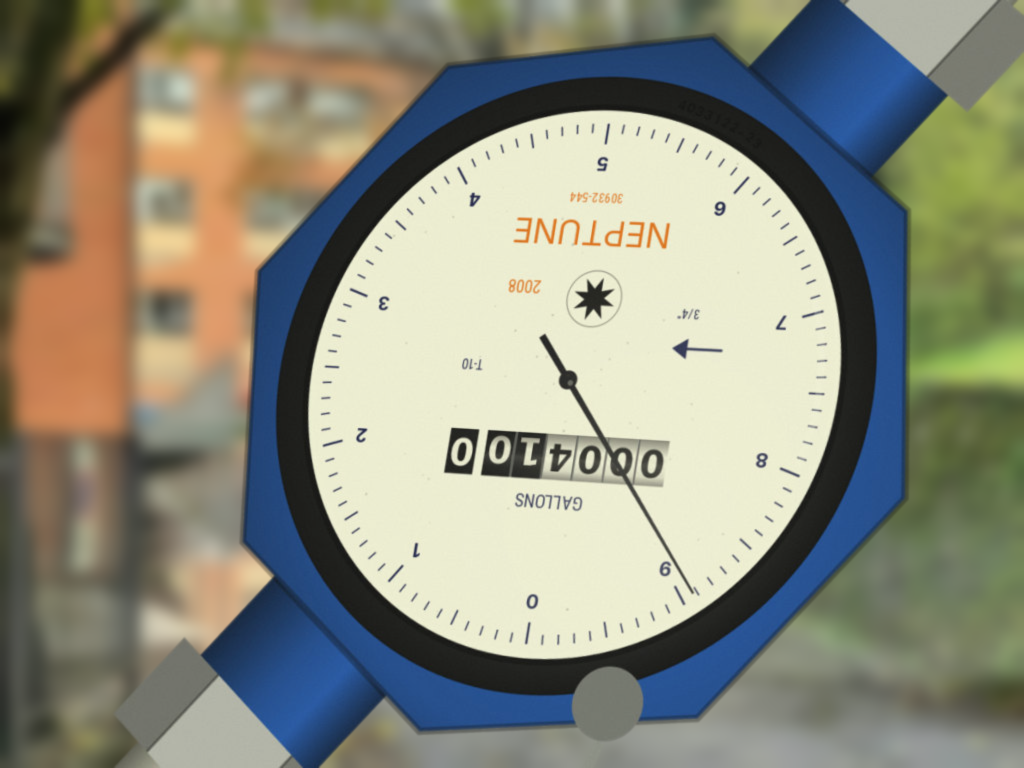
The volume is 4098.9 gal
